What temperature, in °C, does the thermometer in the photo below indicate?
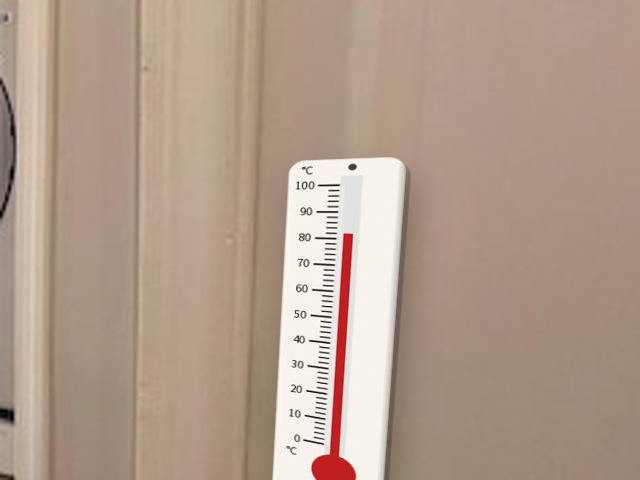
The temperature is 82 °C
